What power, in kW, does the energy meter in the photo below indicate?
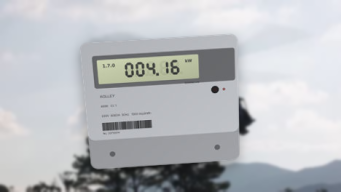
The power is 4.16 kW
